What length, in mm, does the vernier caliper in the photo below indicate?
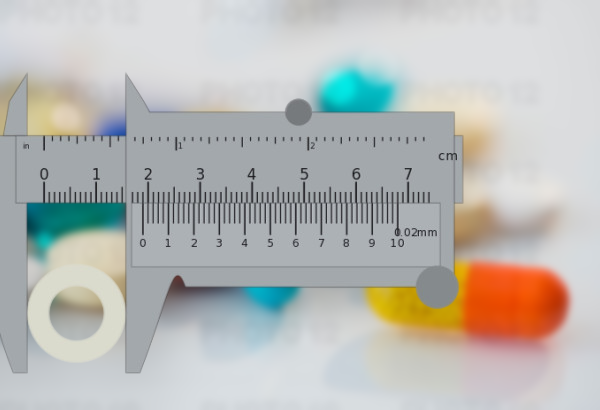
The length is 19.0 mm
